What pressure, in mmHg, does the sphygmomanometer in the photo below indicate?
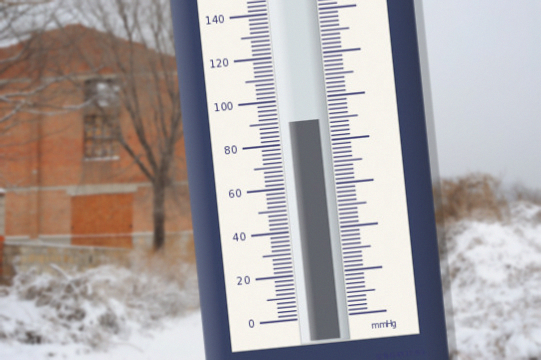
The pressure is 90 mmHg
